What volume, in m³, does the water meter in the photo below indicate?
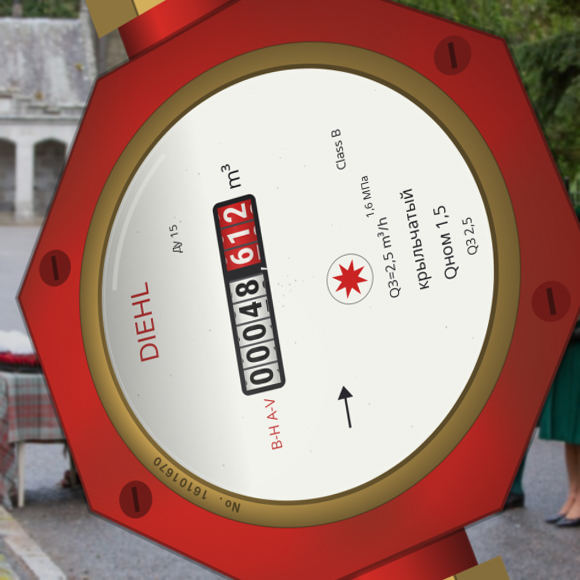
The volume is 48.612 m³
